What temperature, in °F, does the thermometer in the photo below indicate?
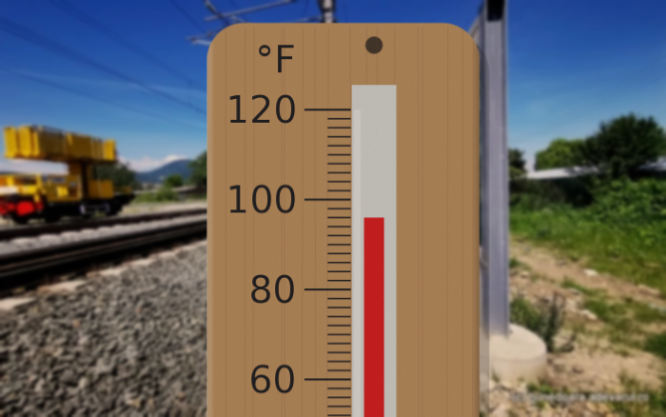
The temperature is 96 °F
